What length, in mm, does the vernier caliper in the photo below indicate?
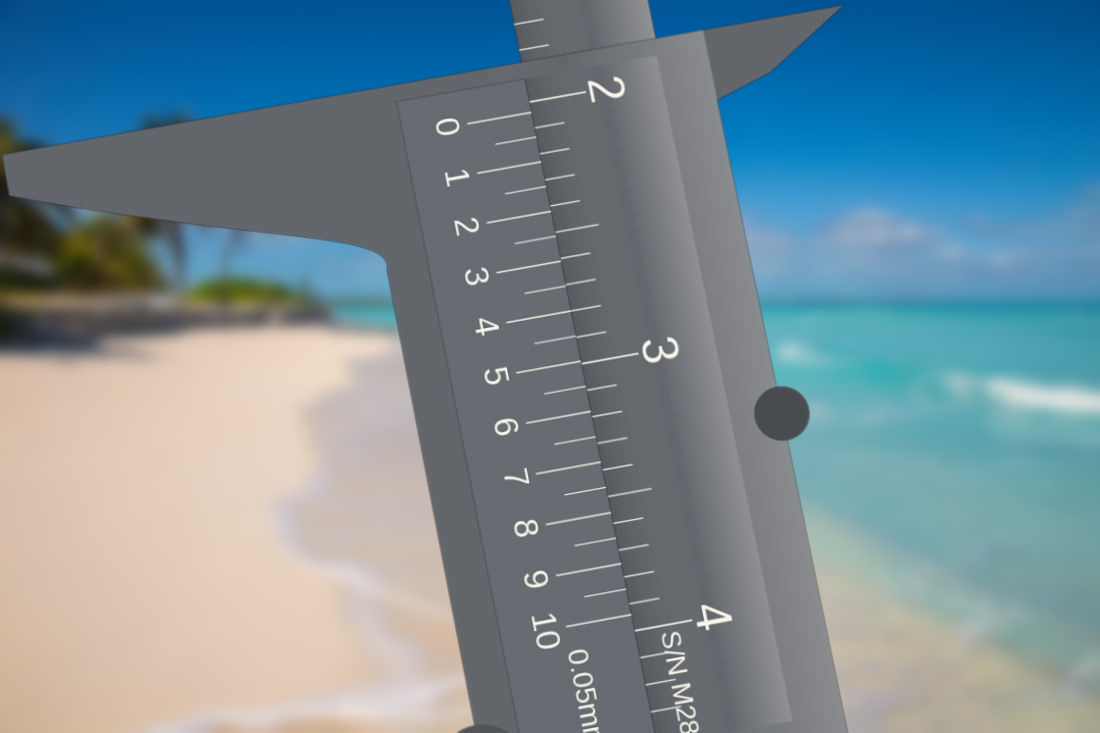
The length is 20.40 mm
